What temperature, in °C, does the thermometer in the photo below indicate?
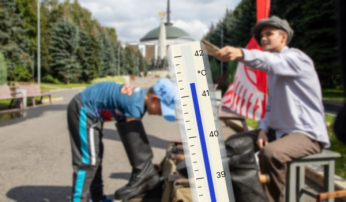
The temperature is 41.3 °C
